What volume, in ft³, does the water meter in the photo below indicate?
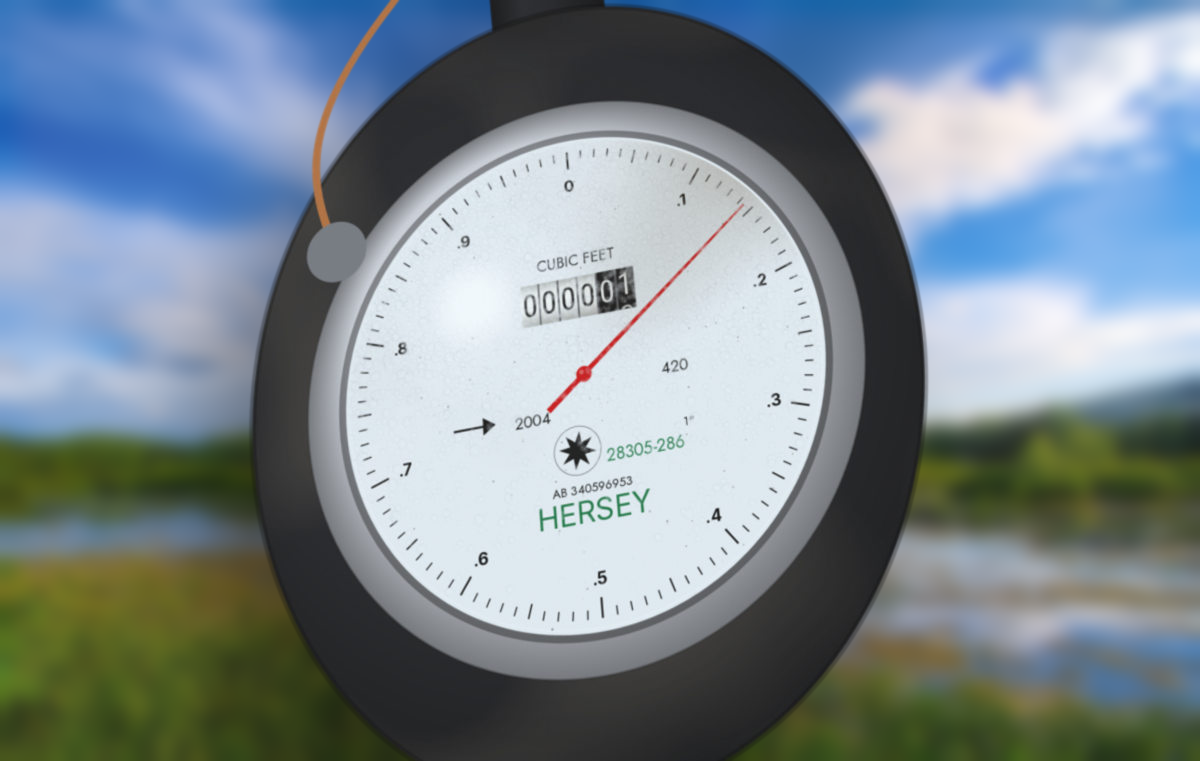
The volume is 1.14 ft³
